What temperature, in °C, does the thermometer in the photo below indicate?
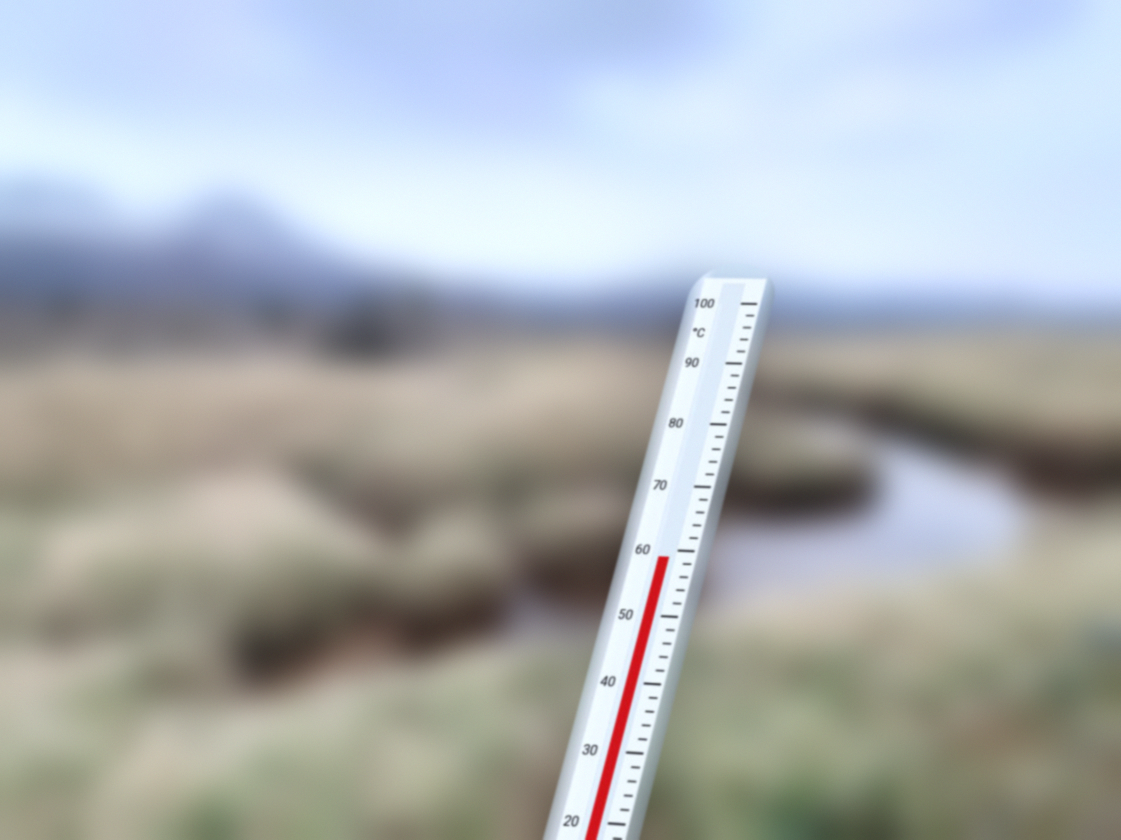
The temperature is 59 °C
